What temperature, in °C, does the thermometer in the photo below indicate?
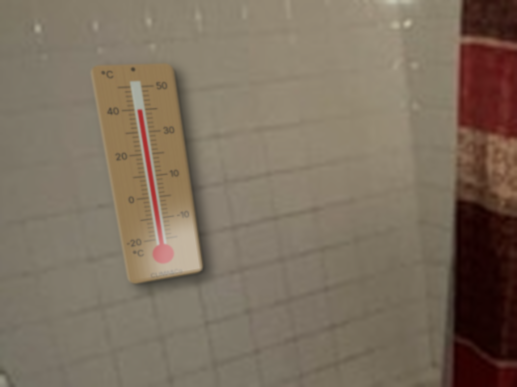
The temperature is 40 °C
